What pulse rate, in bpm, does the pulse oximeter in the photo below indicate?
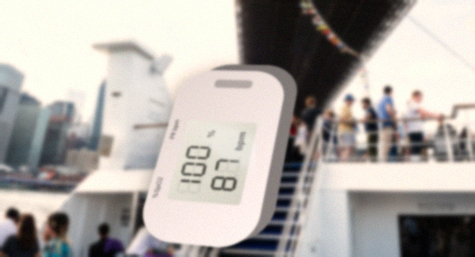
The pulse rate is 87 bpm
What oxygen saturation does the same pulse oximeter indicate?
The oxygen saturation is 100 %
